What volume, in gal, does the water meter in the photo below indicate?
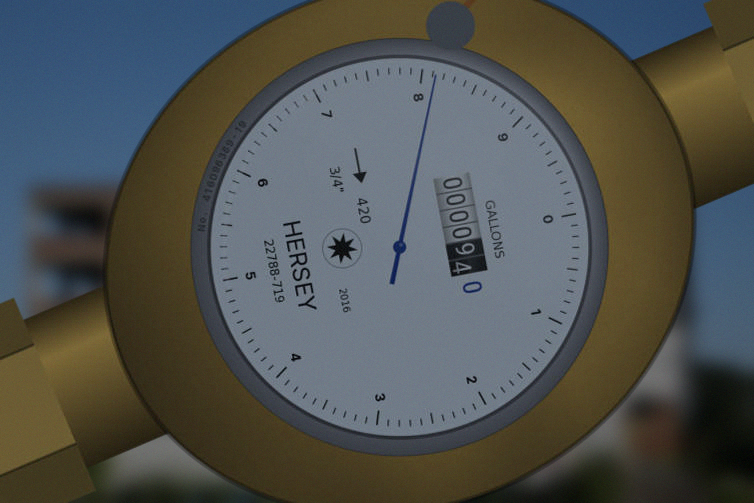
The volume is 938.1 gal
